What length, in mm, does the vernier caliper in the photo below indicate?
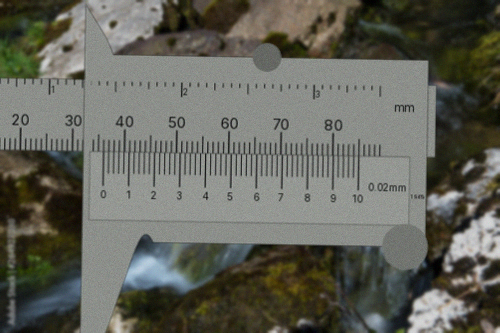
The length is 36.0 mm
